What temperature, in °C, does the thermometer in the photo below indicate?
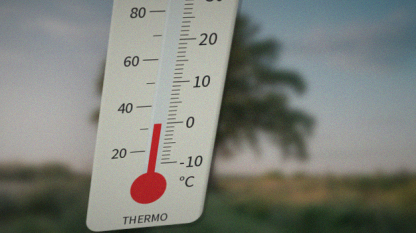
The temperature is 0 °C
